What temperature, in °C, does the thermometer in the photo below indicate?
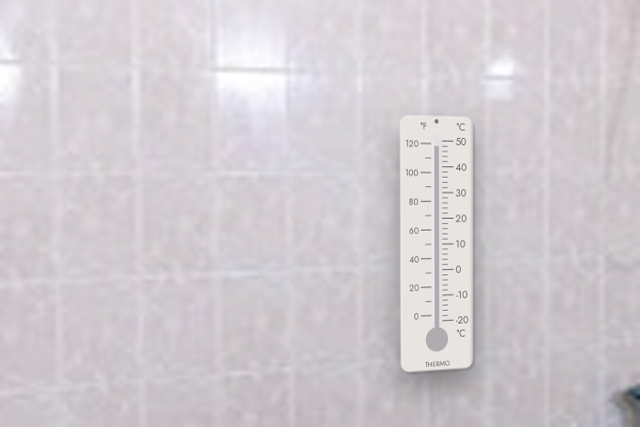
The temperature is 48 °C
